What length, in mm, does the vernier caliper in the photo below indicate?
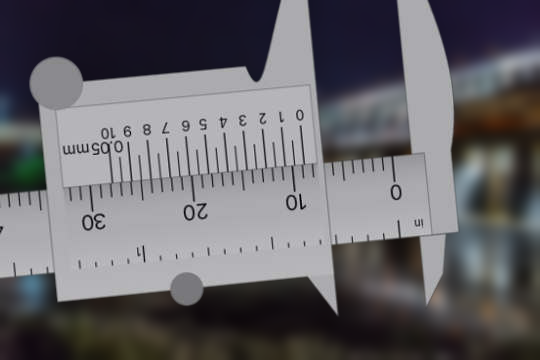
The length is 8.8 mm
